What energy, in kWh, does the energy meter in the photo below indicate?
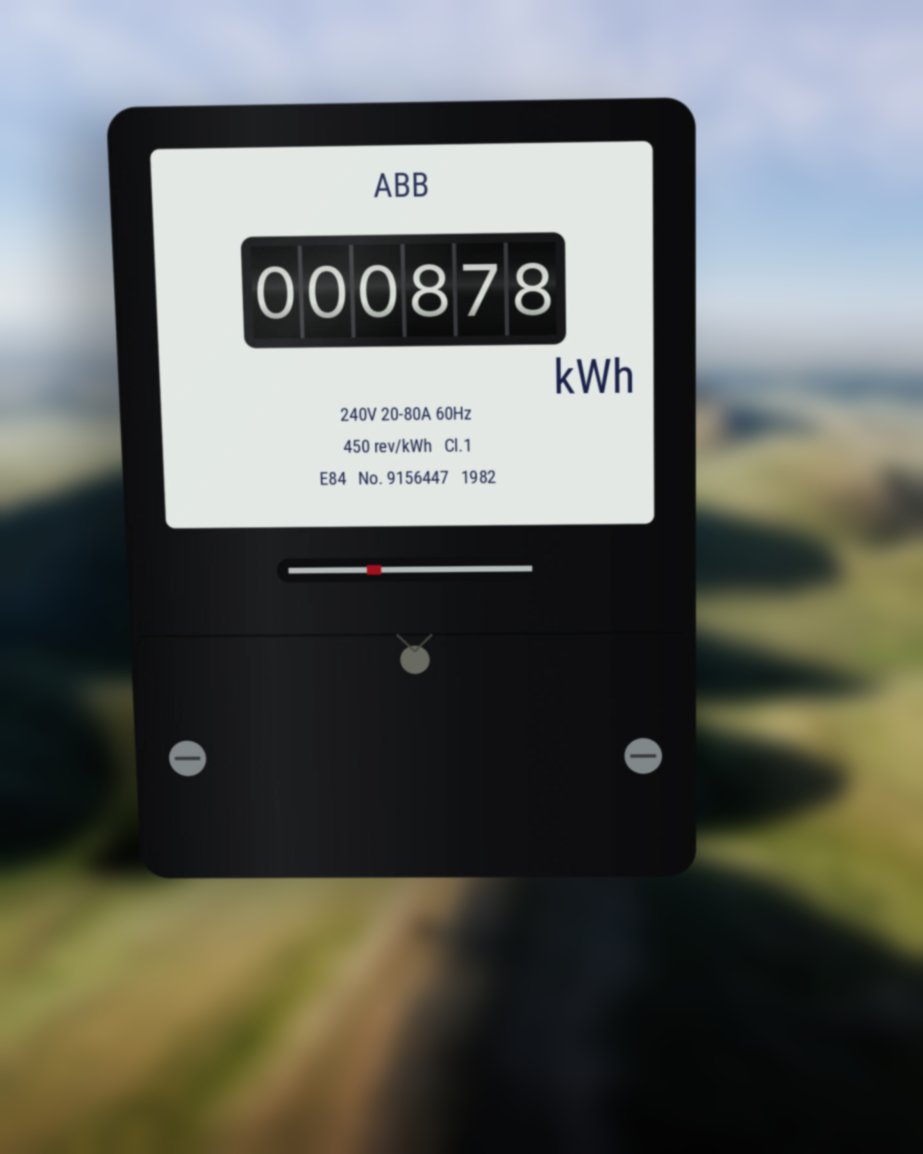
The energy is 878 kWh
